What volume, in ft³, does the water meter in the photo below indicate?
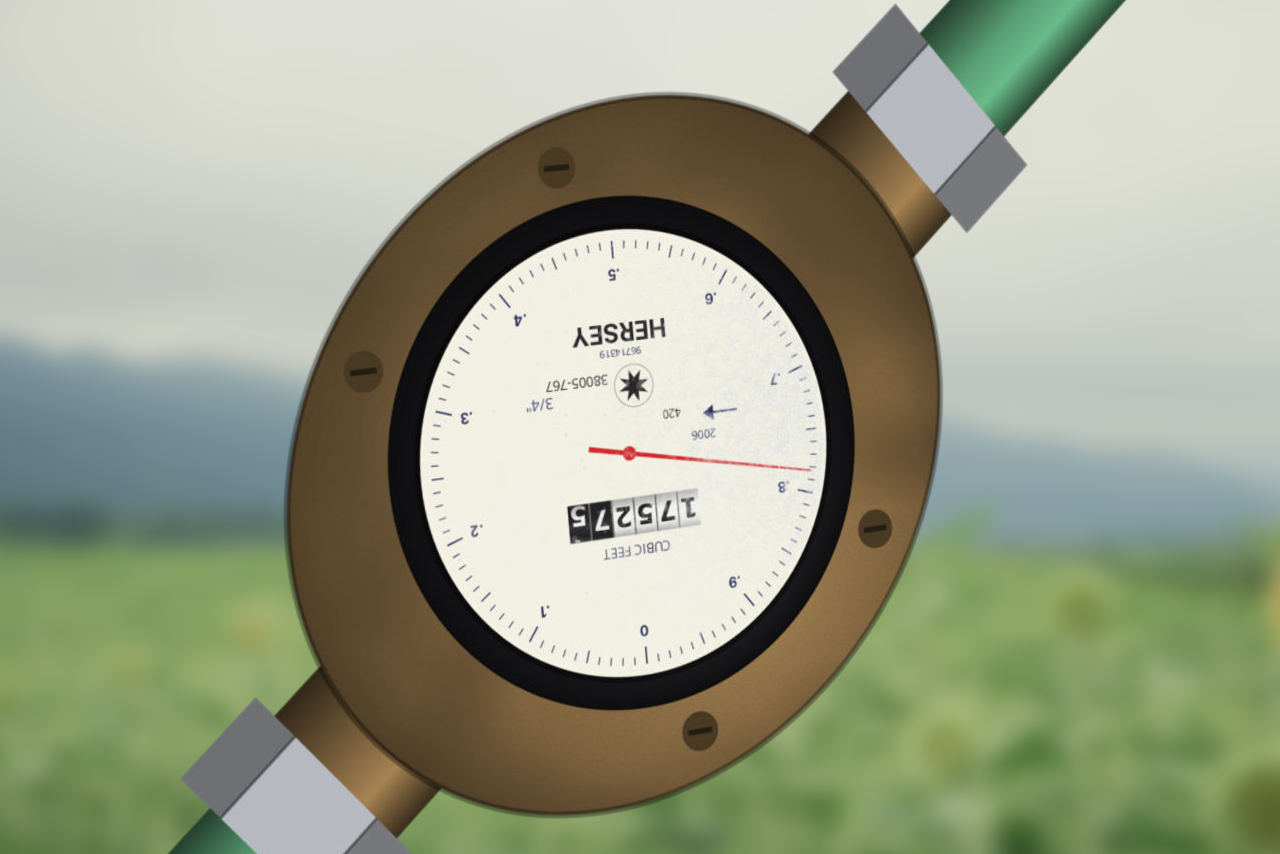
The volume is 175274.78 ft³
